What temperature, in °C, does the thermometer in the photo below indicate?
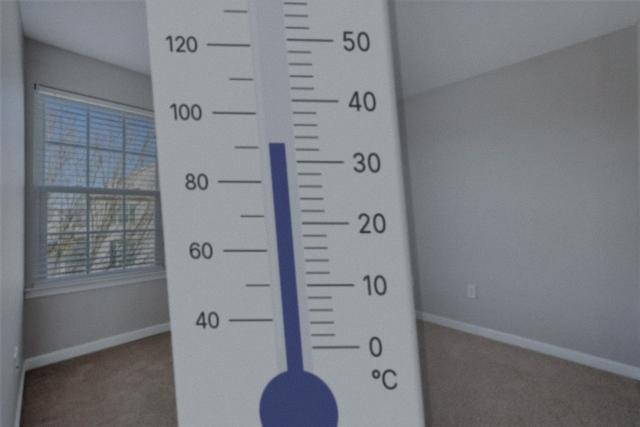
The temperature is 33 °C
